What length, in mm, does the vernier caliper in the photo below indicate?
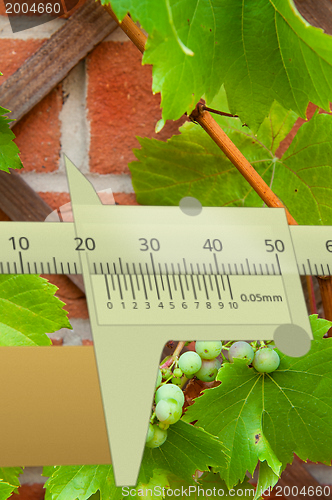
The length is 22.4 mm
